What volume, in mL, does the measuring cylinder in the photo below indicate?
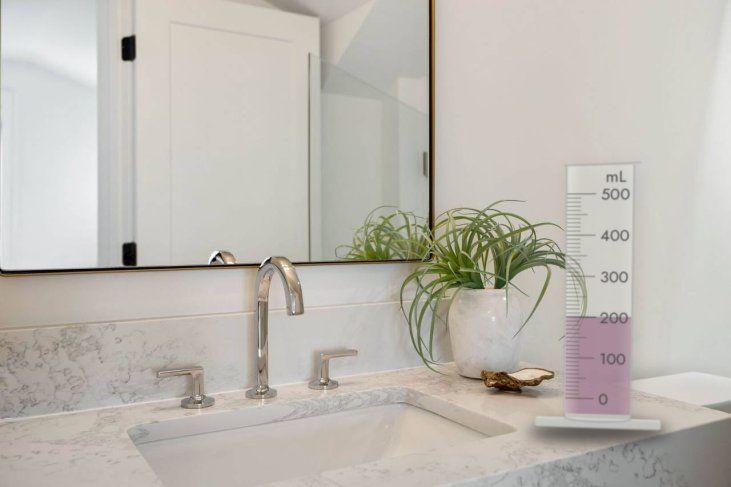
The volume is 200 mL
